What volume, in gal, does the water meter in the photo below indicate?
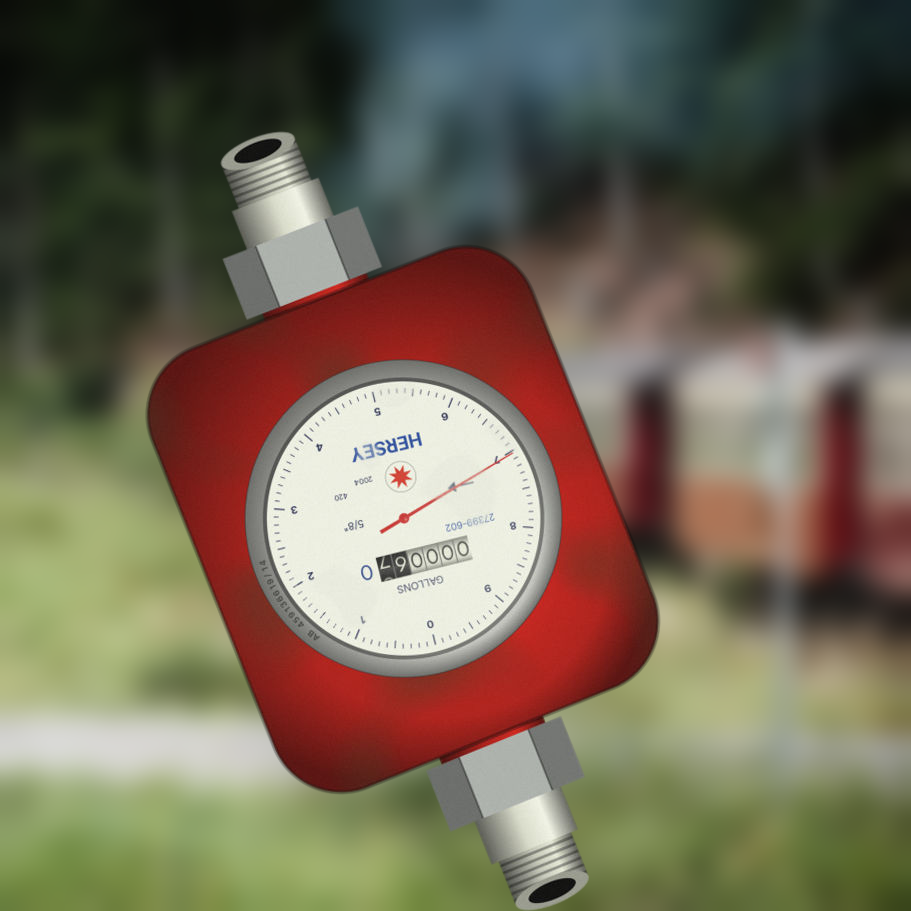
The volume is 667.0 gal
